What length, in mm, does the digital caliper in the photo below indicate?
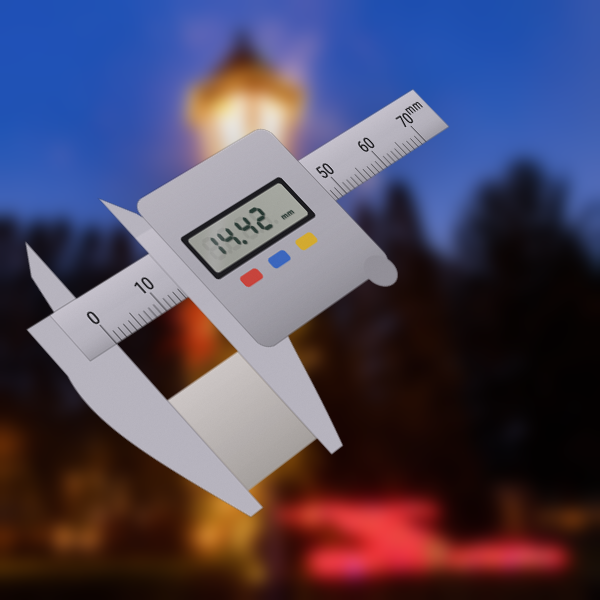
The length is 14.42 mm
